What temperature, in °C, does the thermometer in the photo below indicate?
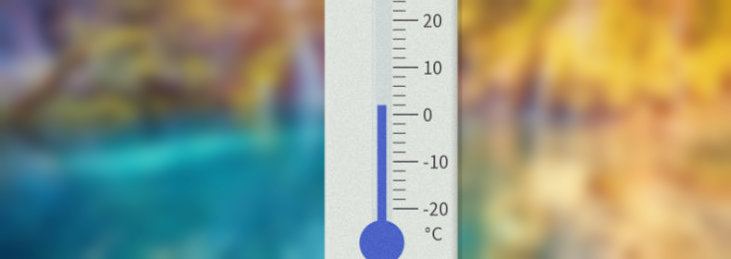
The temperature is 2 °C
